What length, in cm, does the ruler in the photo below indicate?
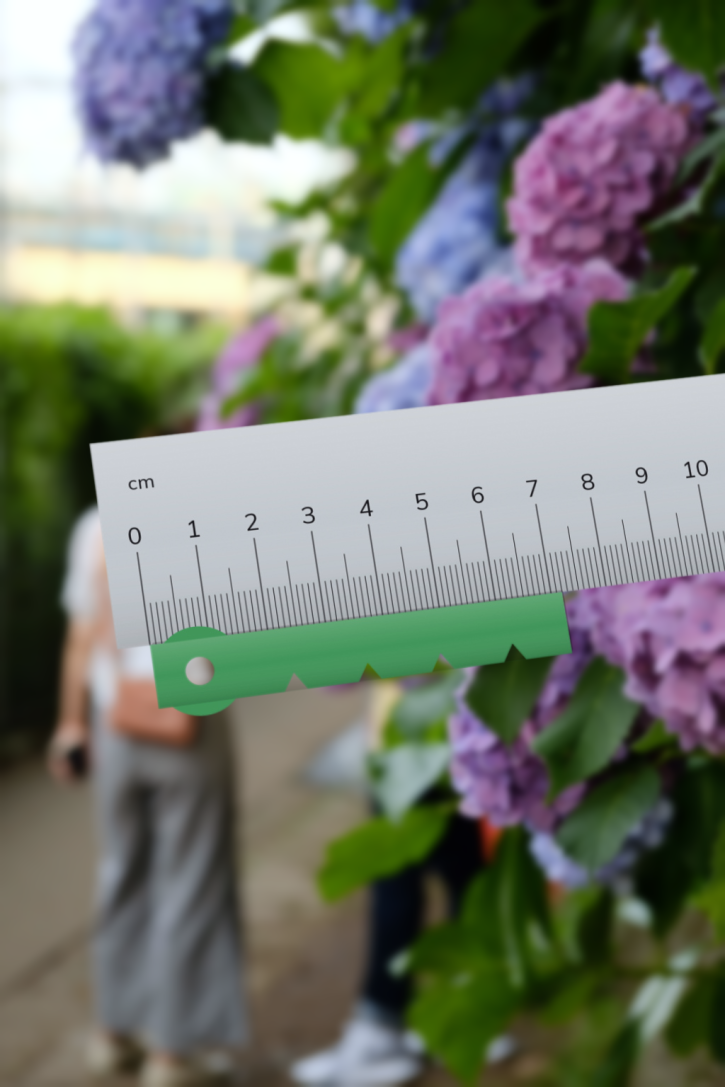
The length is 7.2 cm
